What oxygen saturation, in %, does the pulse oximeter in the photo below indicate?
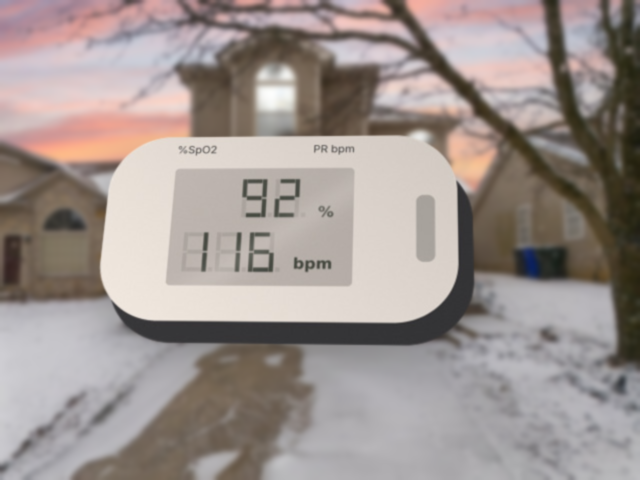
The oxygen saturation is 92 %
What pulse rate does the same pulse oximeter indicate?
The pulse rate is 116 bpm
